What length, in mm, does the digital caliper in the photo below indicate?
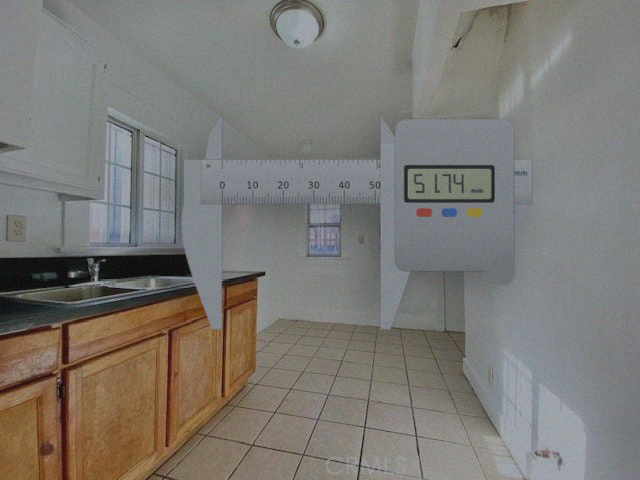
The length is 51.74 mm
